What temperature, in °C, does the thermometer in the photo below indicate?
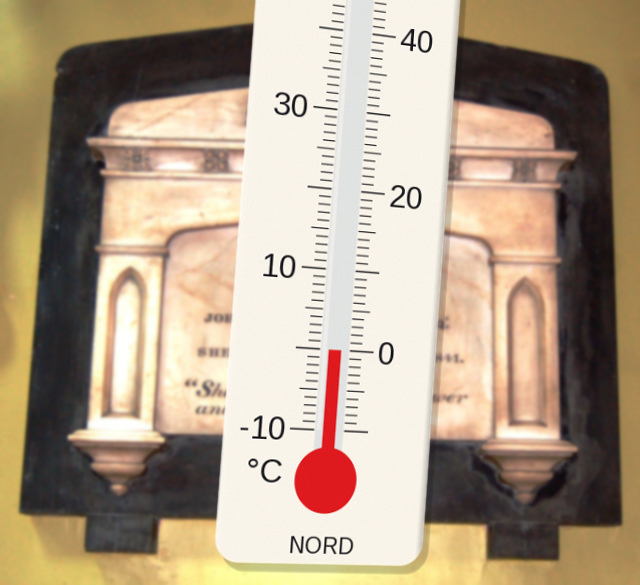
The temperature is 0 °C
